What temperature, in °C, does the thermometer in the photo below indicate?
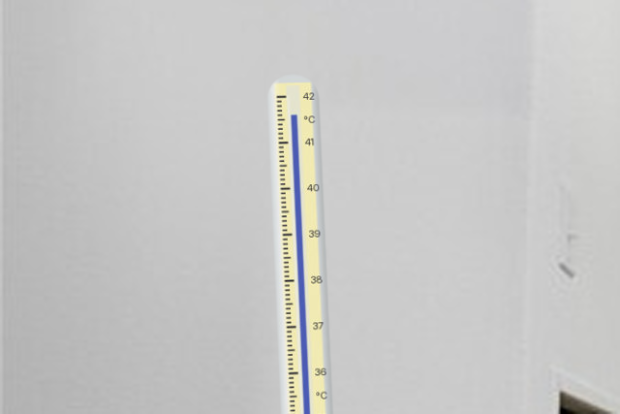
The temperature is 41.6 °C
